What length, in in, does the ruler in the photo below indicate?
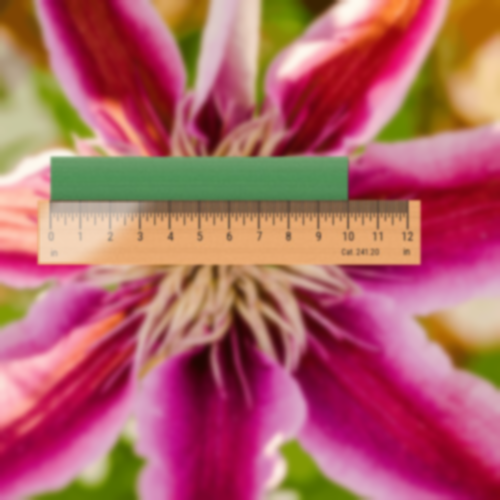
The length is 10 in
